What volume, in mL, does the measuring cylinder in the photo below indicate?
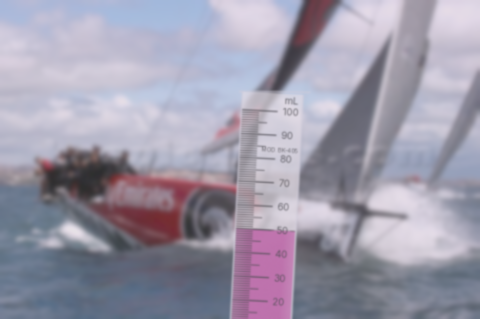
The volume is 50 mL
